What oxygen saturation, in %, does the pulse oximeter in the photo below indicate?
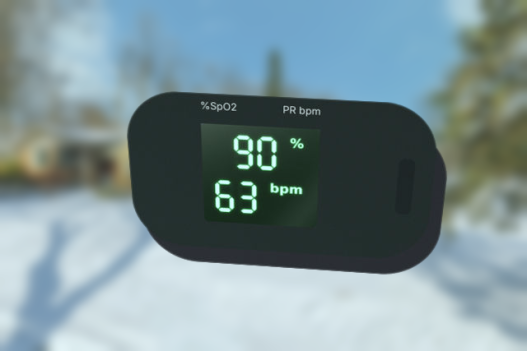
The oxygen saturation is 90 %
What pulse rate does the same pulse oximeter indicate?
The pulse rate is 63 bpm
